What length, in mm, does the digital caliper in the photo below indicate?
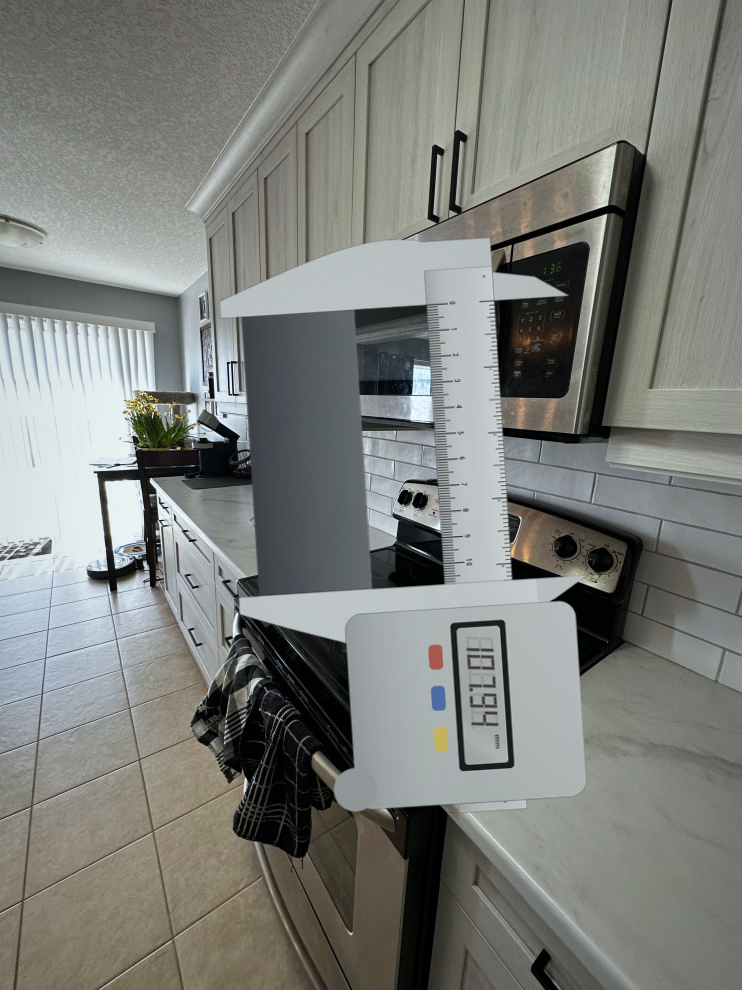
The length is 107.94 mm
